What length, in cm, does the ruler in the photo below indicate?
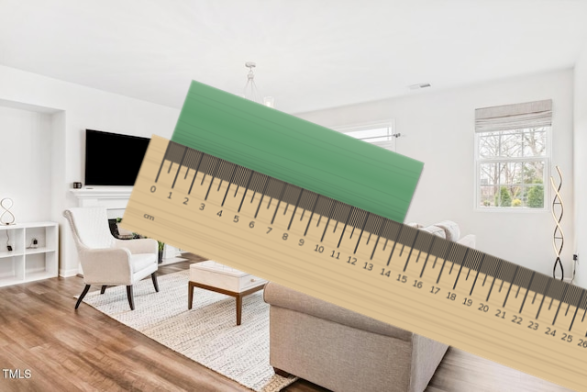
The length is 14 cm
